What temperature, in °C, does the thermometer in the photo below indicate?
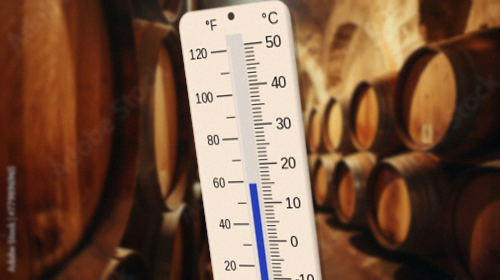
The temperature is 15 °C
